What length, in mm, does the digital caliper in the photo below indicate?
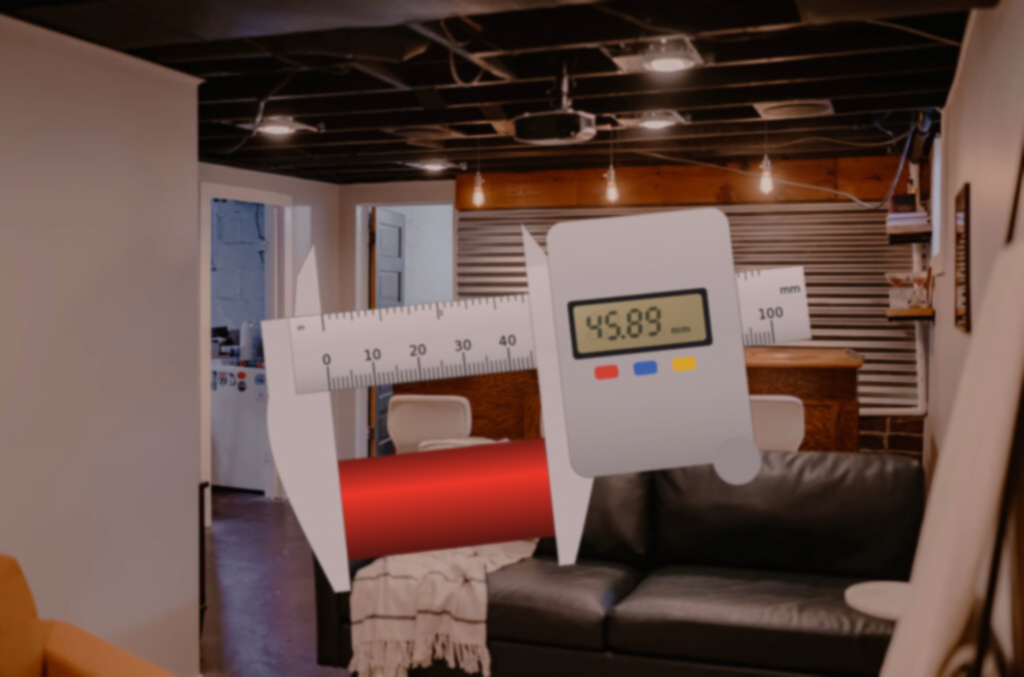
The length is 45.89 mm
